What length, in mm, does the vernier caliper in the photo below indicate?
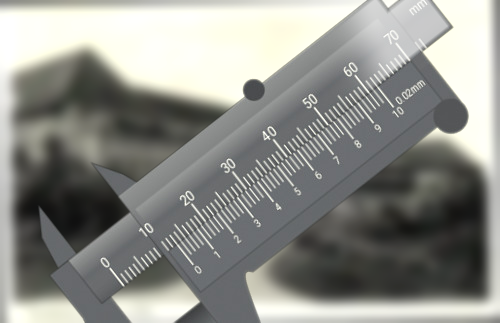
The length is 13.0 mm
